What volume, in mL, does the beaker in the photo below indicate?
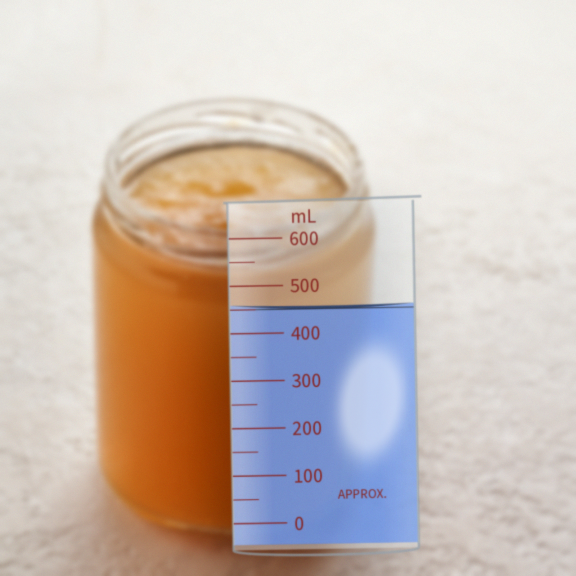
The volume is 450 mL
